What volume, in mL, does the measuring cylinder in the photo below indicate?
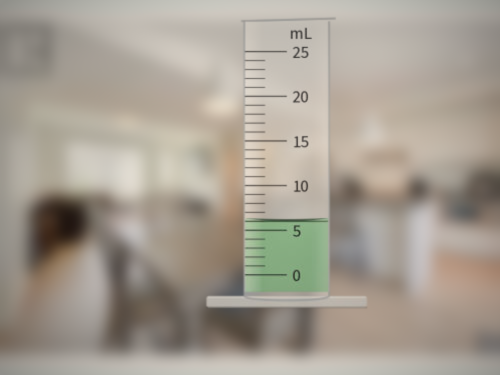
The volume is 6 mL
